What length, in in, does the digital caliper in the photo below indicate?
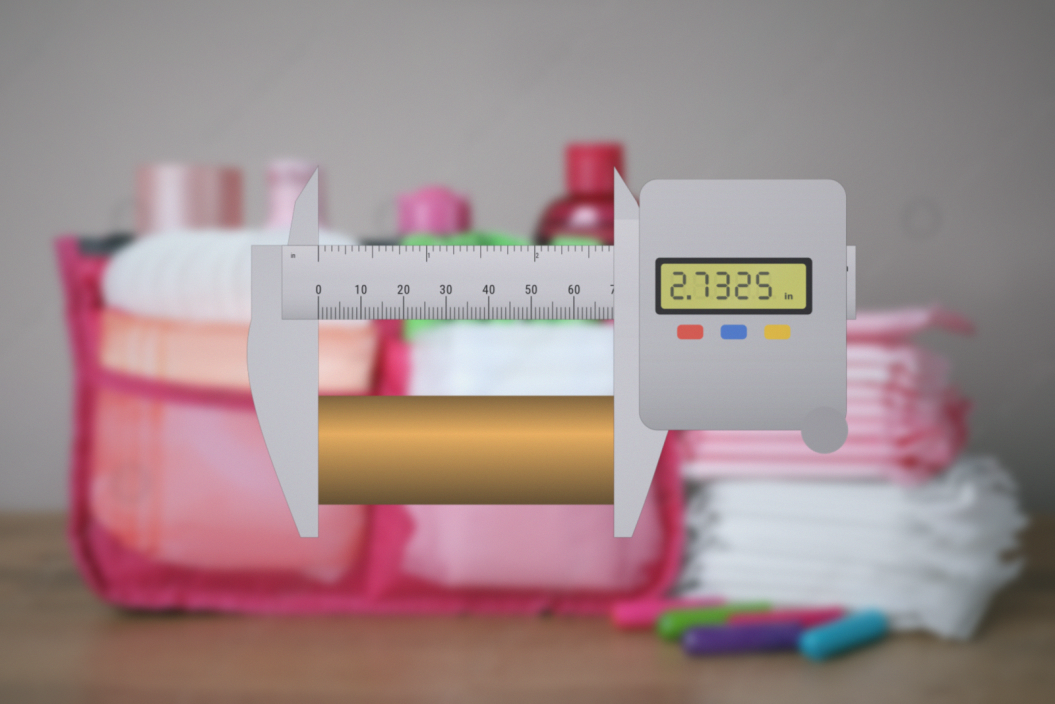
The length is 2.7325 in
